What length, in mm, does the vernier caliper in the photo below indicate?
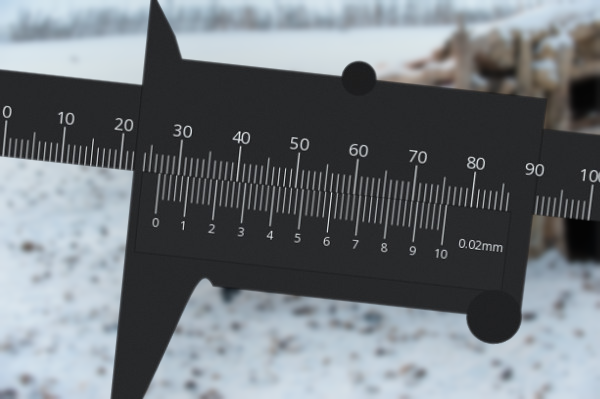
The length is 26.8 mm
